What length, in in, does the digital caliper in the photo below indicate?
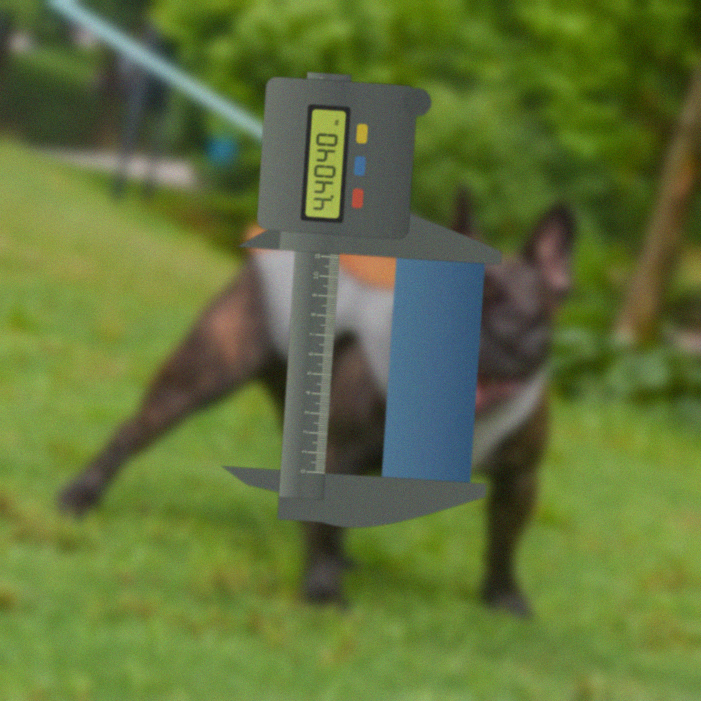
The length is 4.4040 in
